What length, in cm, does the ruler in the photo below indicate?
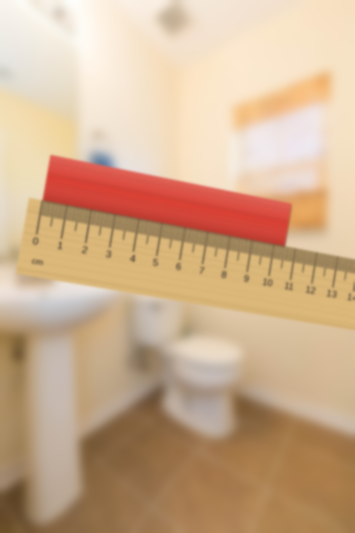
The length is 10.5 cm
